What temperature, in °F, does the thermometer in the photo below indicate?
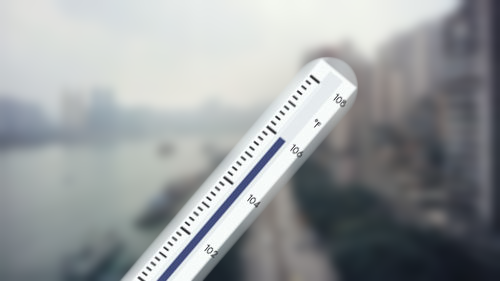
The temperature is 106 °F
